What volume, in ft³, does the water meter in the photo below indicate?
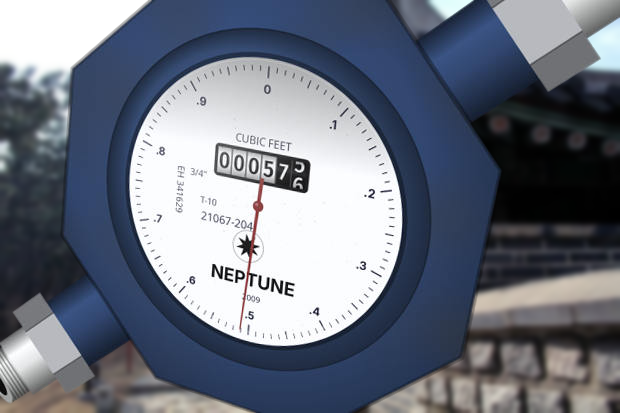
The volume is 575.51 ft³
